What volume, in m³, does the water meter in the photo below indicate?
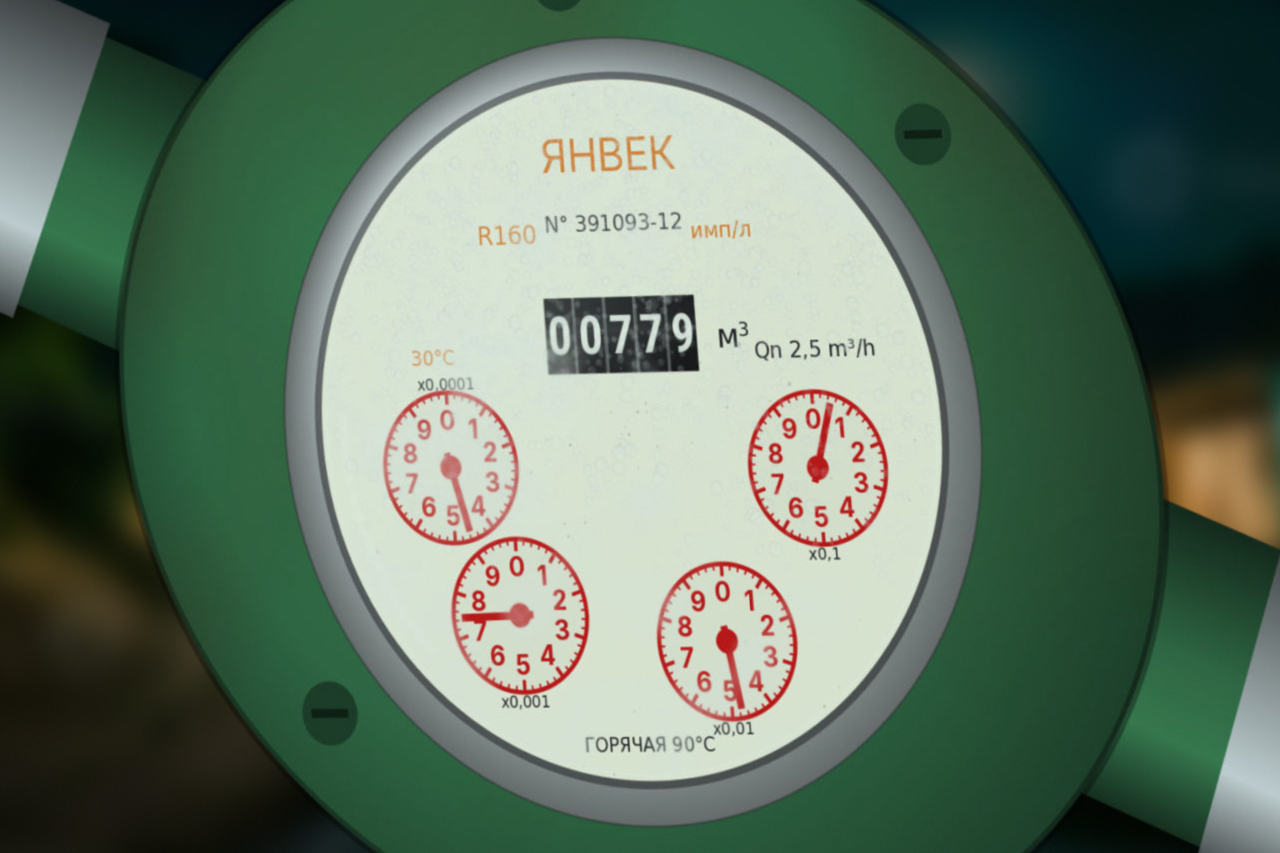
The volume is 779.0474 m³
